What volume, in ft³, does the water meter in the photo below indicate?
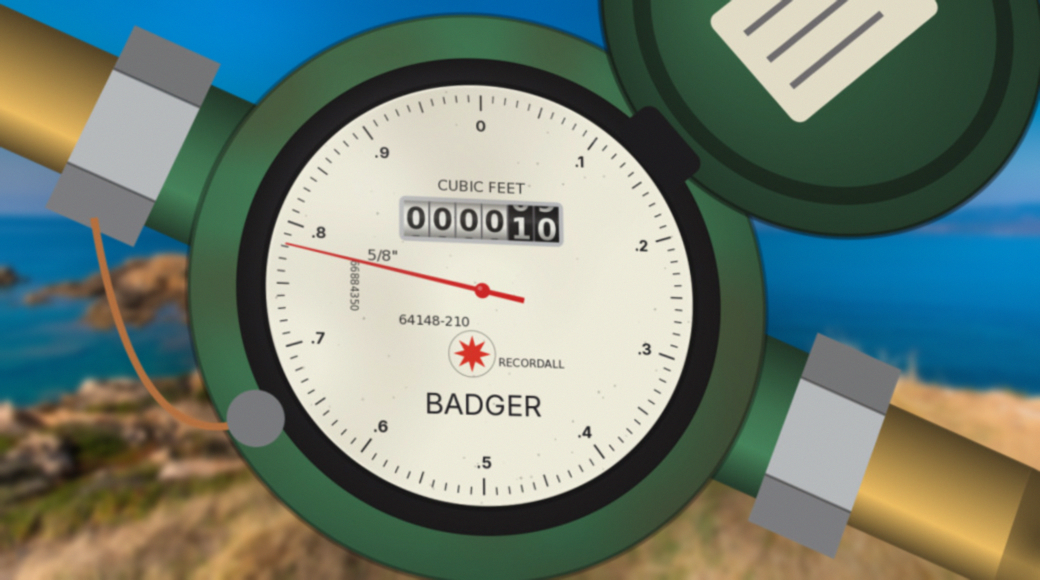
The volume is 9.78 ft³
